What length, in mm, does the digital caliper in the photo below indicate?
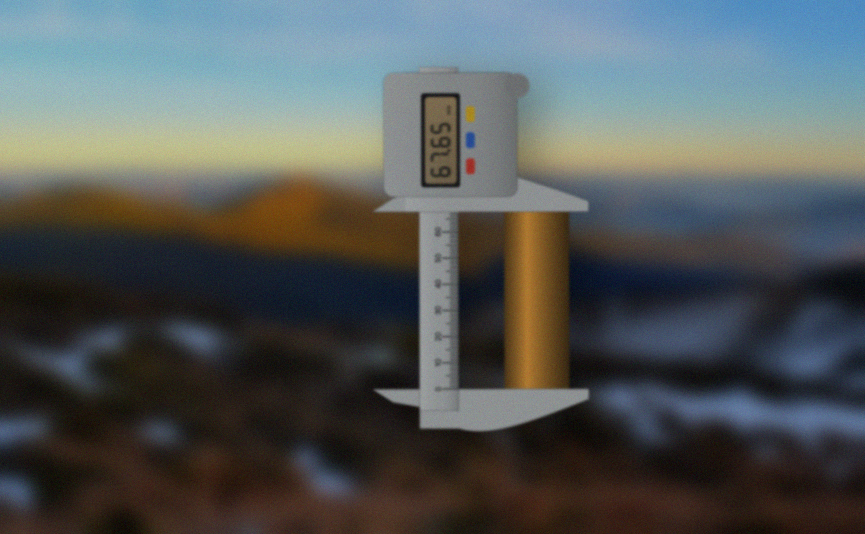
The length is 67.65 mm
